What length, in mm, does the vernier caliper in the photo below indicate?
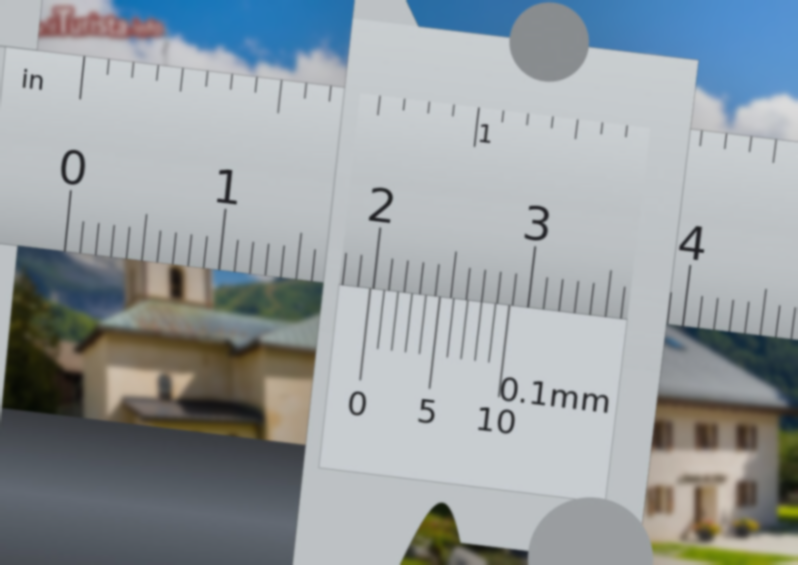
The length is 19.8 mm
